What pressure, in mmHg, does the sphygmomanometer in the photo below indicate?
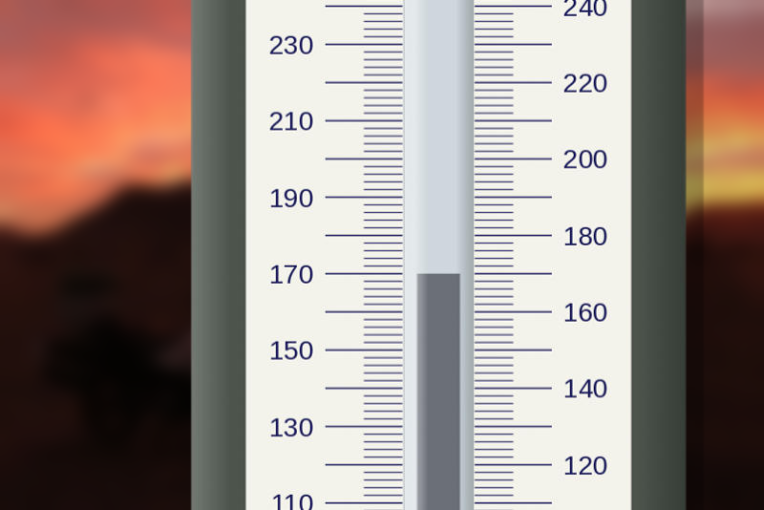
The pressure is 170 mmHg
